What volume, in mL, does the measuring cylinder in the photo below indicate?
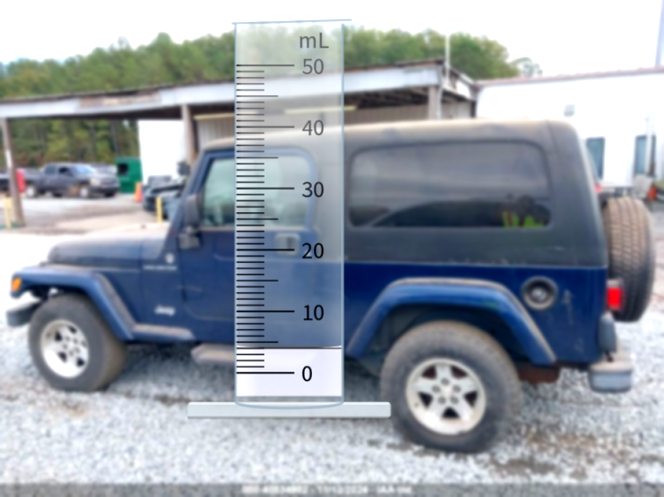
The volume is 4 mL
